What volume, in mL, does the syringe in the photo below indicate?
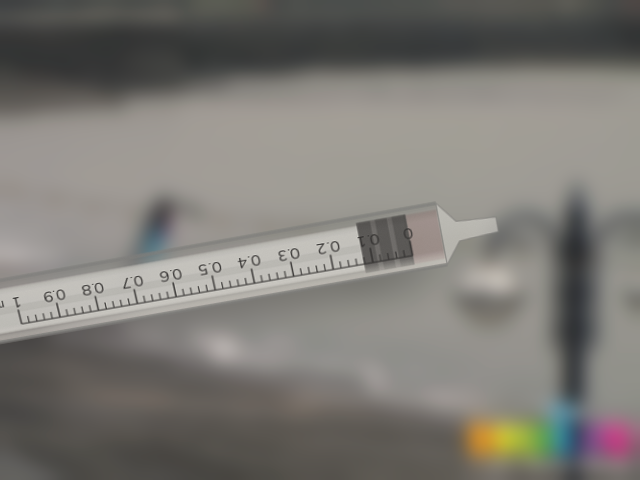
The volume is 0 mL
